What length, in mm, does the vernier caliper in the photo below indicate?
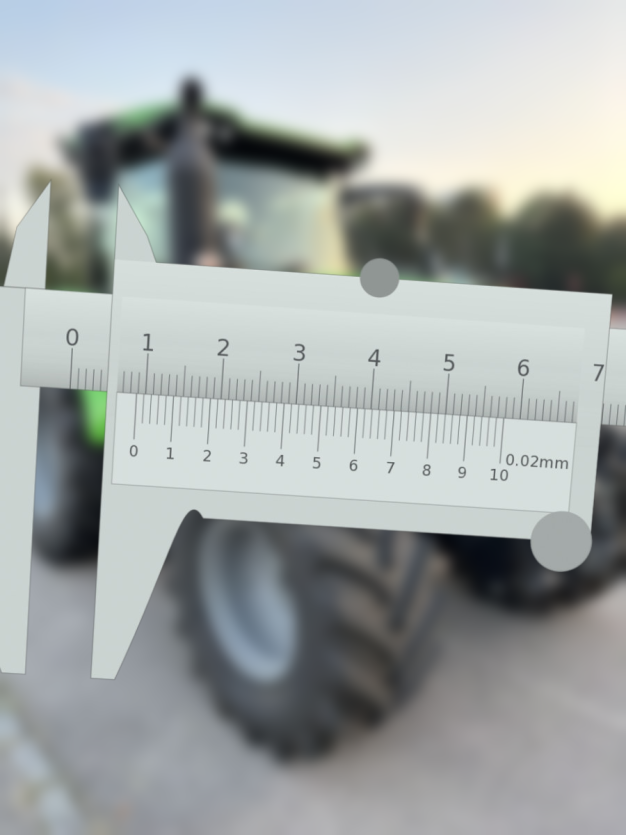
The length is 8.8 mm
